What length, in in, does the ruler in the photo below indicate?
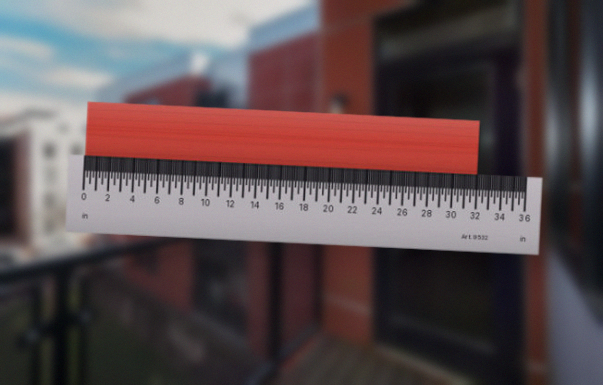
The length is 32 in
